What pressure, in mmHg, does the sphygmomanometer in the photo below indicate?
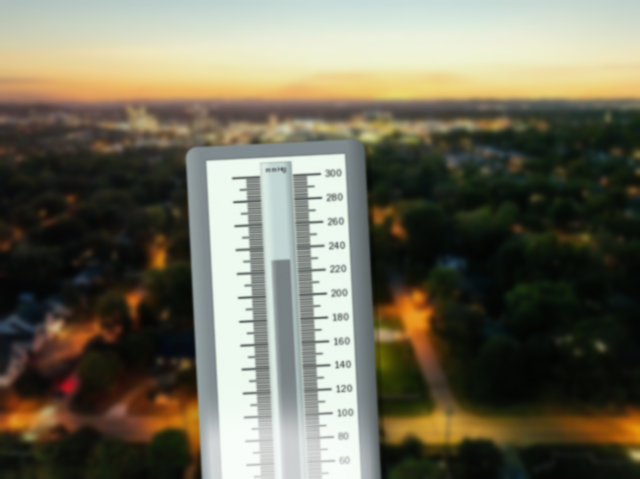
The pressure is 230 mmHg
